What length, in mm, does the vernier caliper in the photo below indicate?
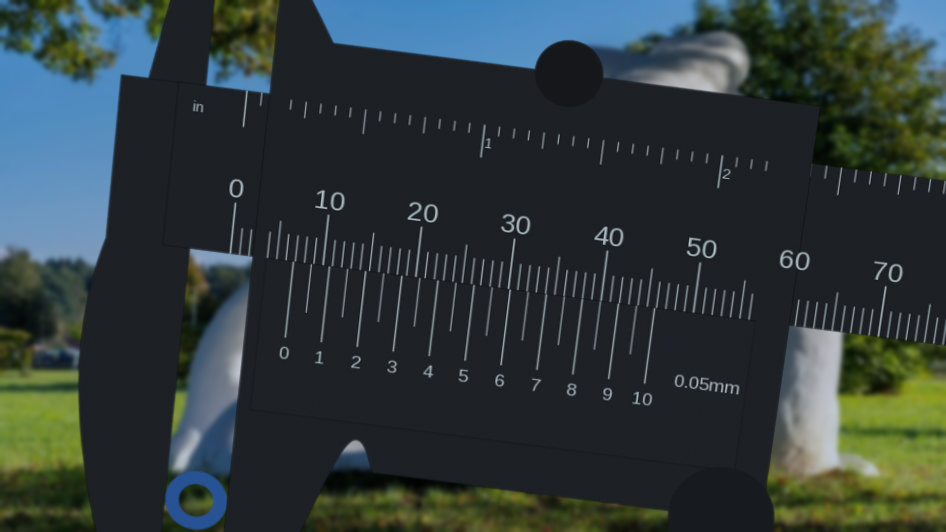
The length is 6.8 mm
